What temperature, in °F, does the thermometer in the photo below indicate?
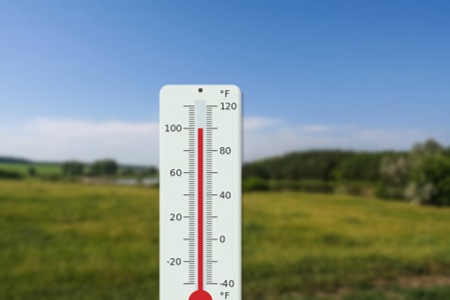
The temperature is 100 °F
